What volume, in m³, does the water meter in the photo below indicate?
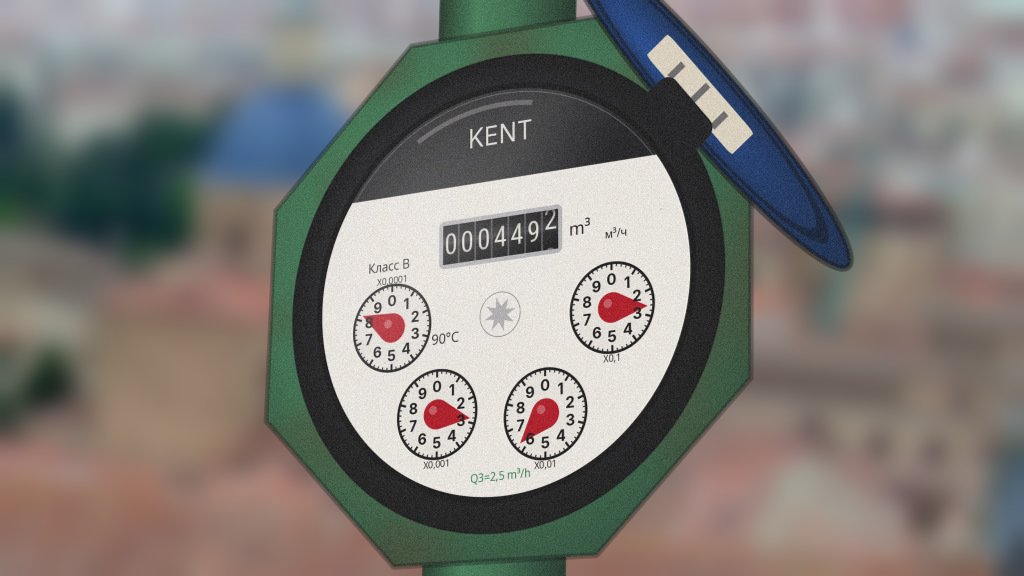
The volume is 4492.2628 m³
